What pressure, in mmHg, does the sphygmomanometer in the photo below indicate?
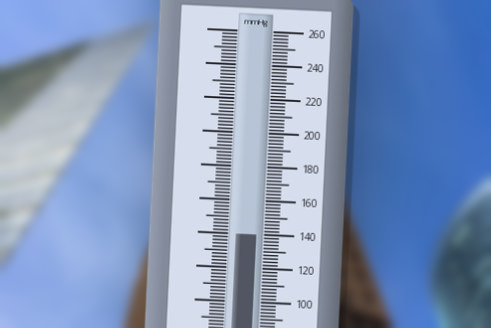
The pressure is 140 mmHg
